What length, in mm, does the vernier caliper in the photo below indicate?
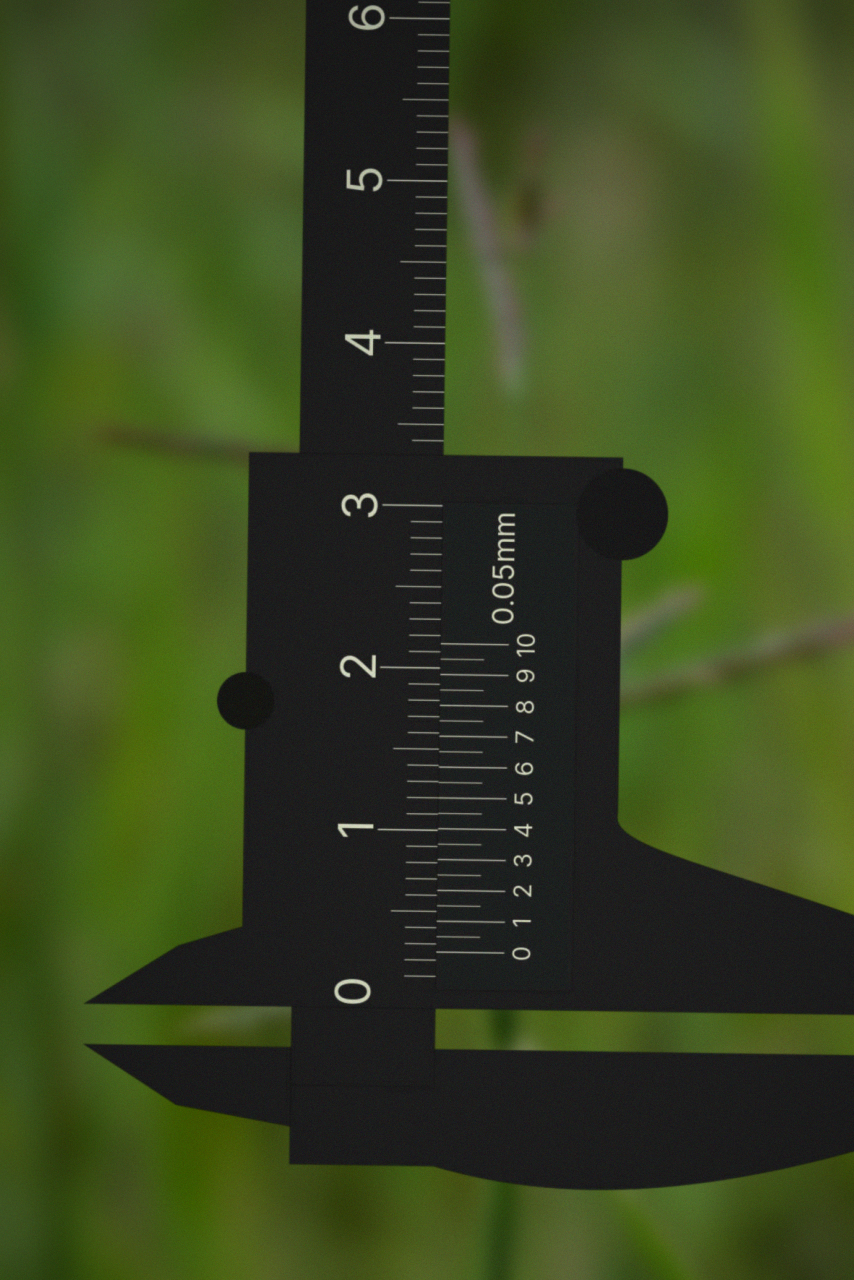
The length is 2.5 mm
